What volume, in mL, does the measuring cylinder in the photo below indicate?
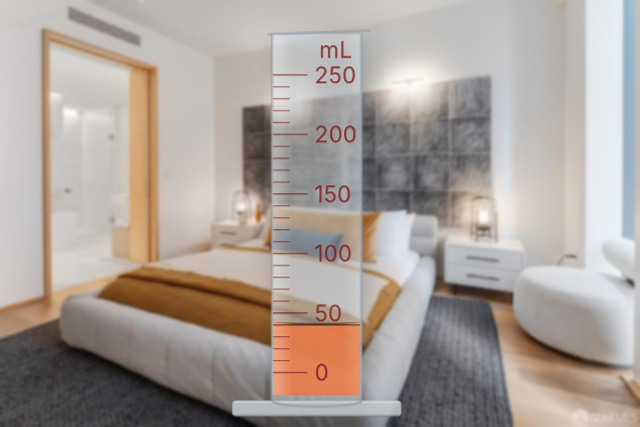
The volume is 40 mL
